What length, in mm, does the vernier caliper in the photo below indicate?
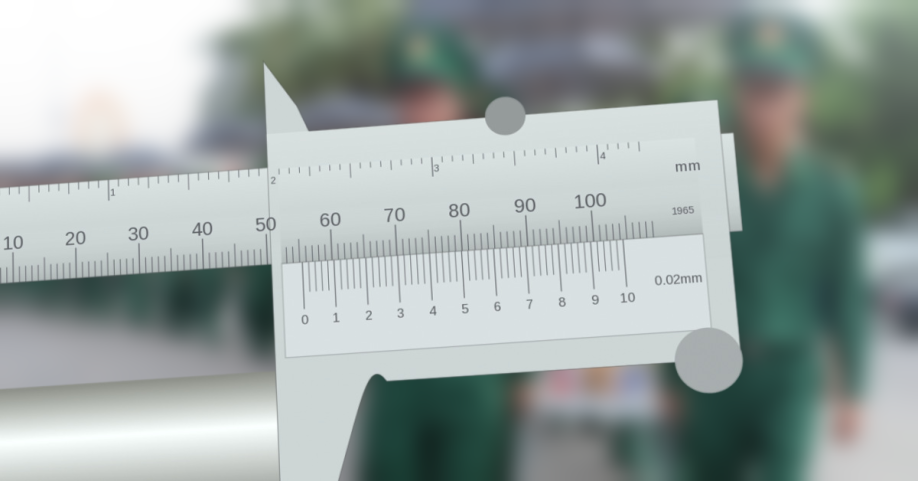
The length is 55.4 mm
